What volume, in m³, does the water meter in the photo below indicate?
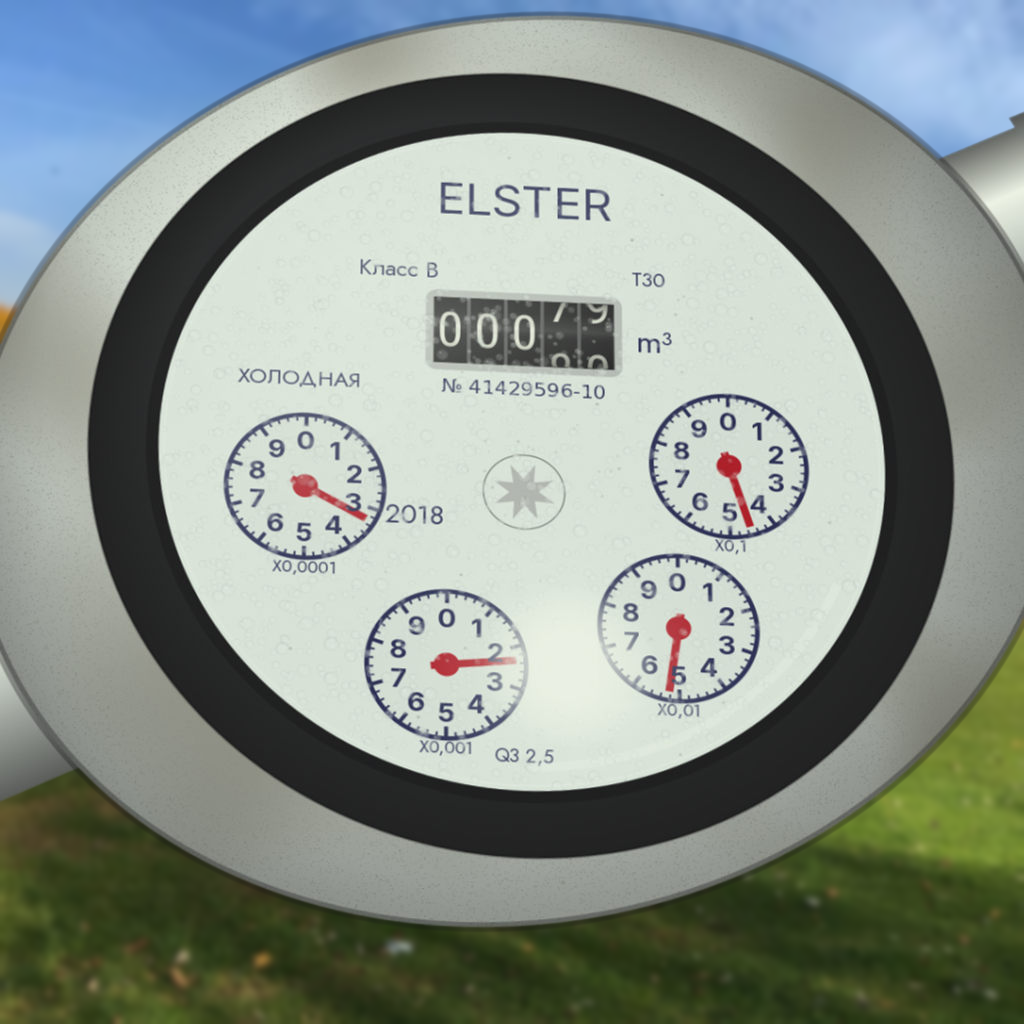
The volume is 79.4523 m³
